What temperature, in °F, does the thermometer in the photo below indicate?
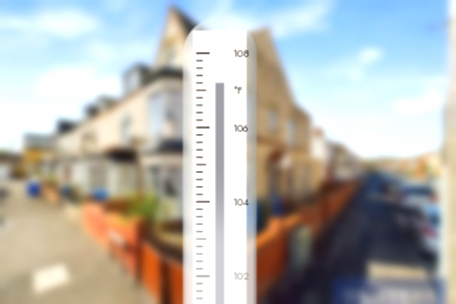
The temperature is 107.2 °F
